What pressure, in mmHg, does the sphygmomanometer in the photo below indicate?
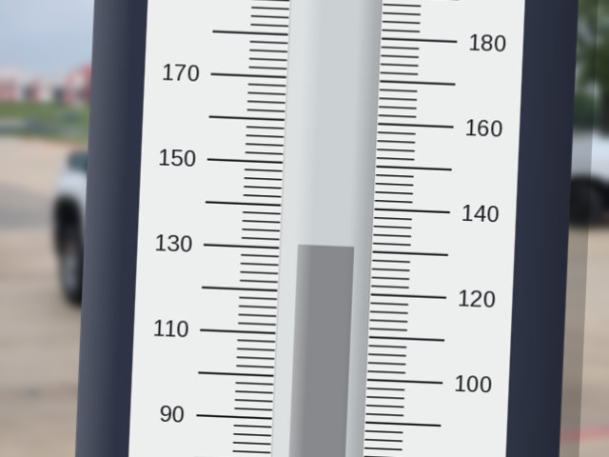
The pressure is 131 mmHg
